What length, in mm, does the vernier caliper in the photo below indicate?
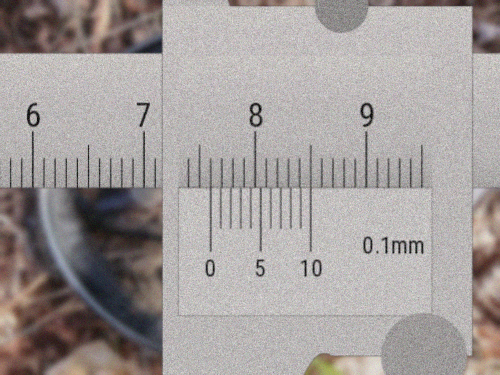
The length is 76.0 mm
